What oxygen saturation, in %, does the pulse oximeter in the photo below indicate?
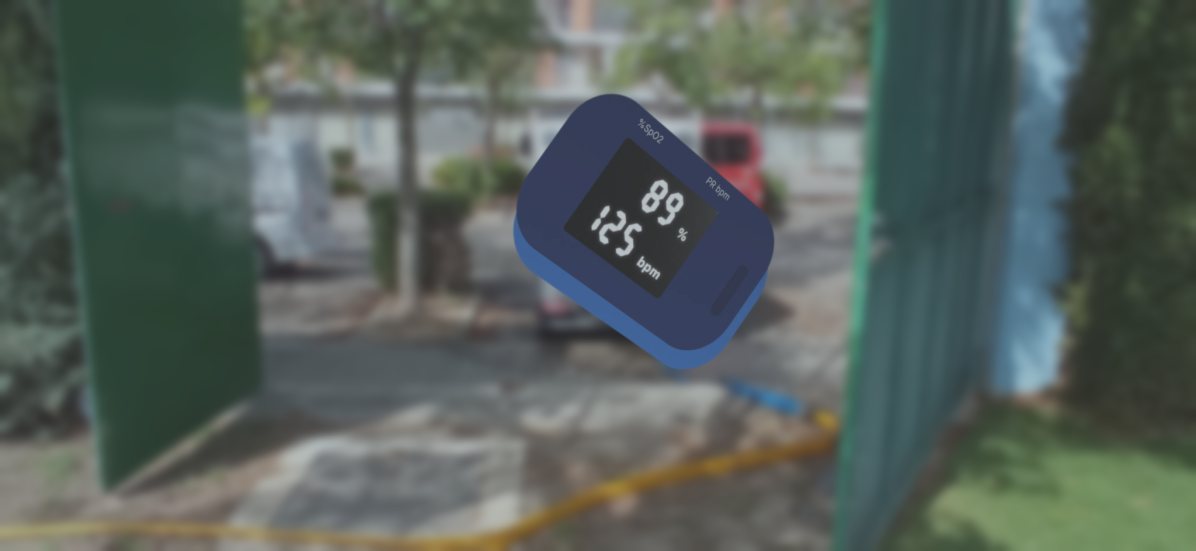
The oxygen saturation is 89 %
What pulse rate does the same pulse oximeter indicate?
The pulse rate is 125 bpm
